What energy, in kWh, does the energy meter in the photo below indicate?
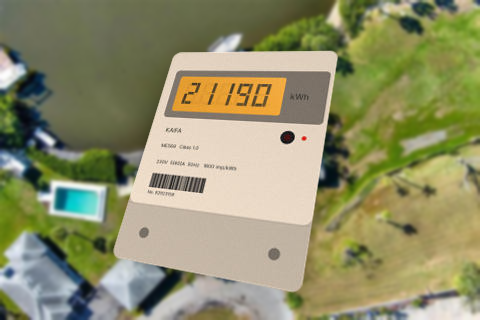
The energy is 21190 kWh
